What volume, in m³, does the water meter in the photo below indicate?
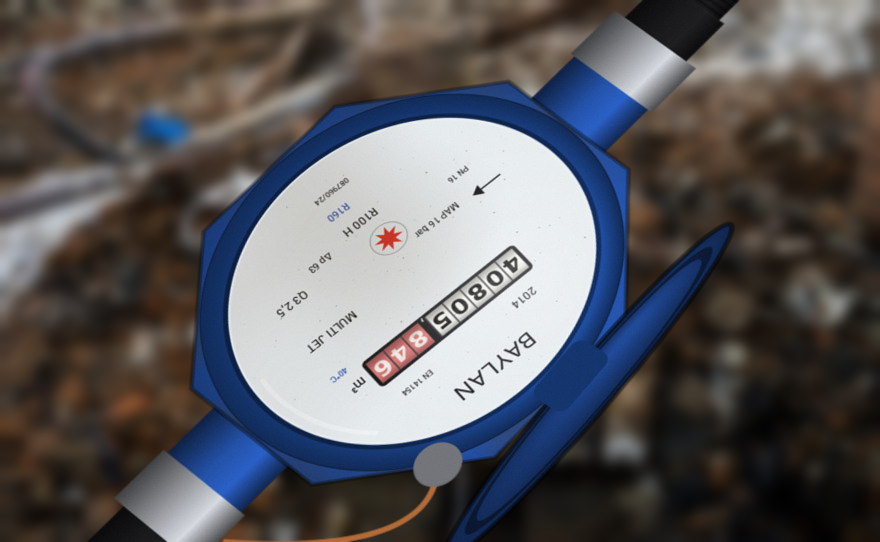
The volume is 40805.846 m³
